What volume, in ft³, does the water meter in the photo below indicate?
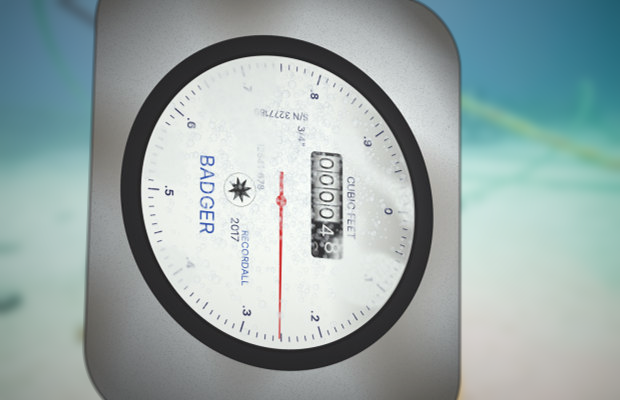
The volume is 48.25 ft³
